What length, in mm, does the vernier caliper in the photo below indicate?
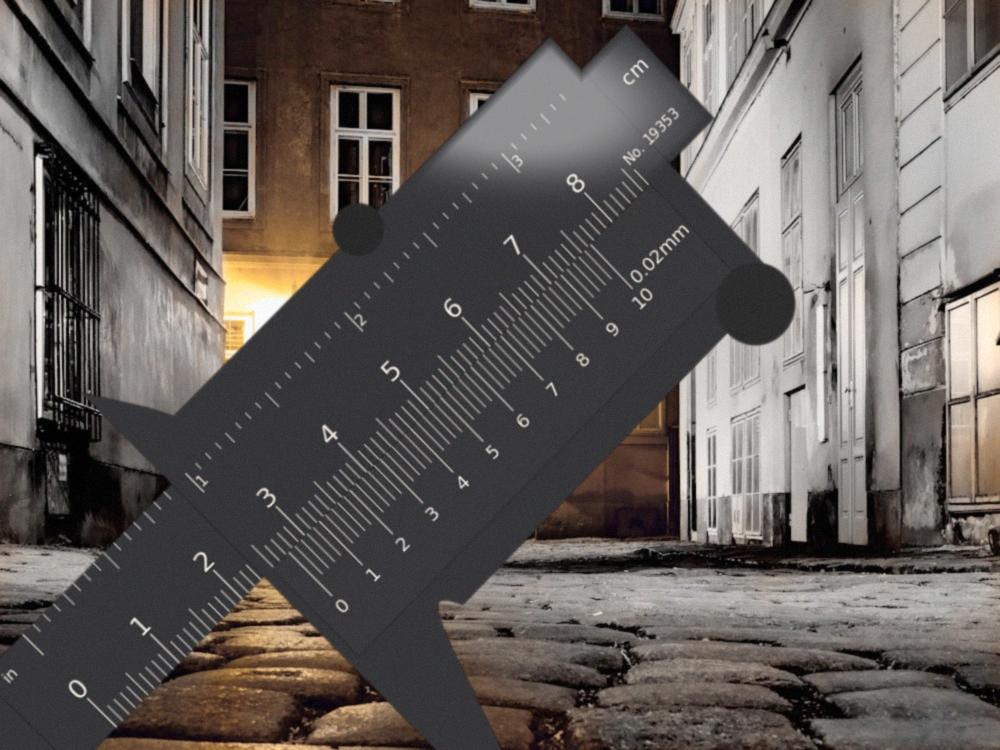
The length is 27.4 mm
